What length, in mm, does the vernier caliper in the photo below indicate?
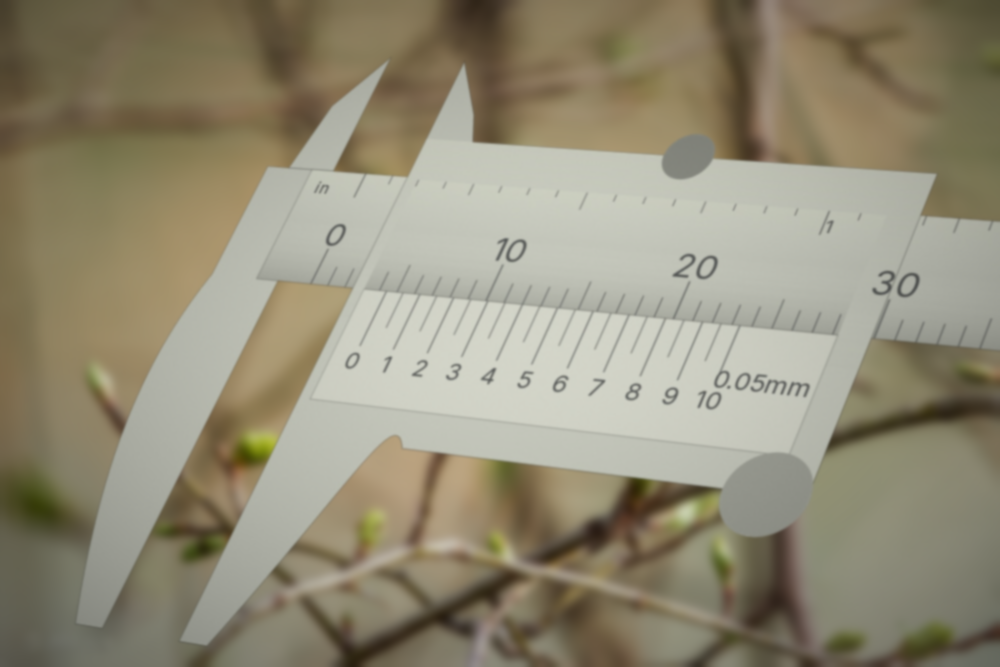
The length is 4.4 mm
